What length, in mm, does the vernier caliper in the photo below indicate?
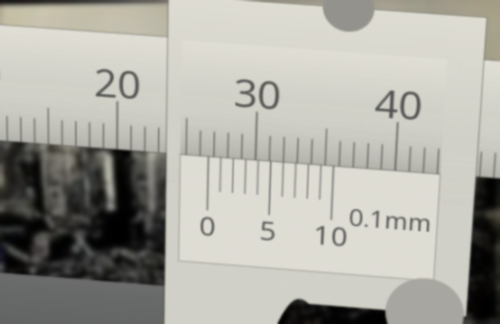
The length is 26.6 mm
